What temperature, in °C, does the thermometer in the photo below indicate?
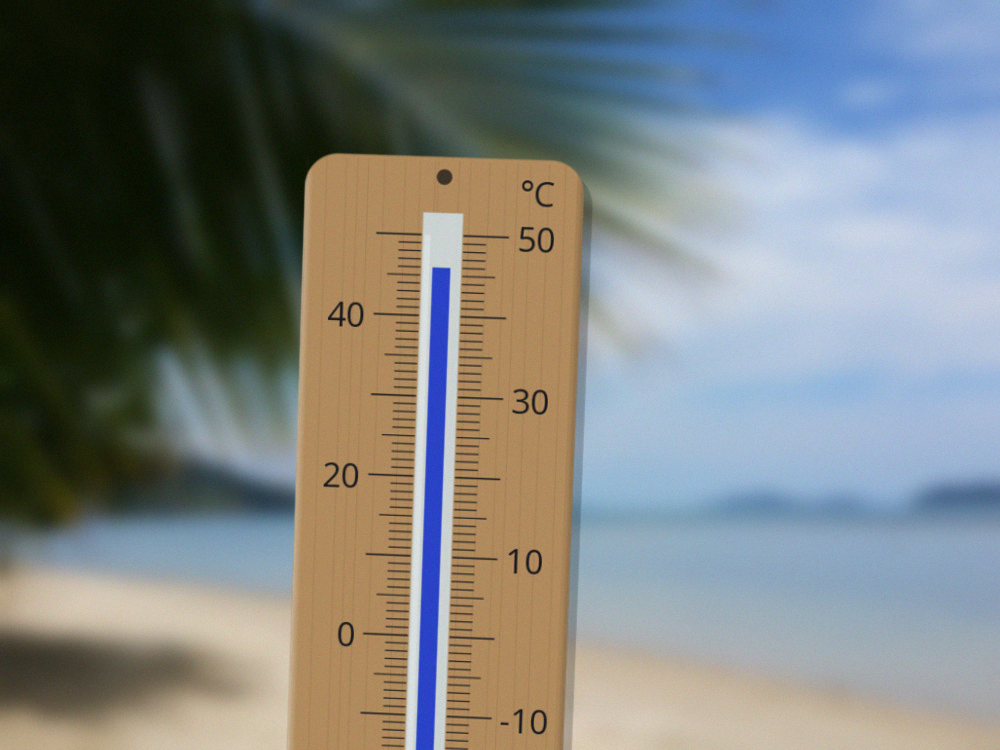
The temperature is 46 °C
